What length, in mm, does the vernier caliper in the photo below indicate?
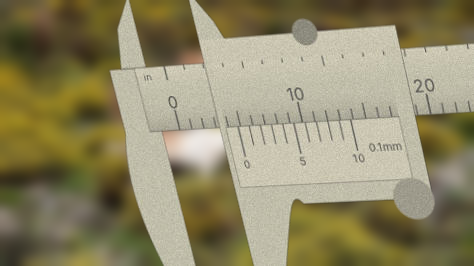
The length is 4.8 mm
